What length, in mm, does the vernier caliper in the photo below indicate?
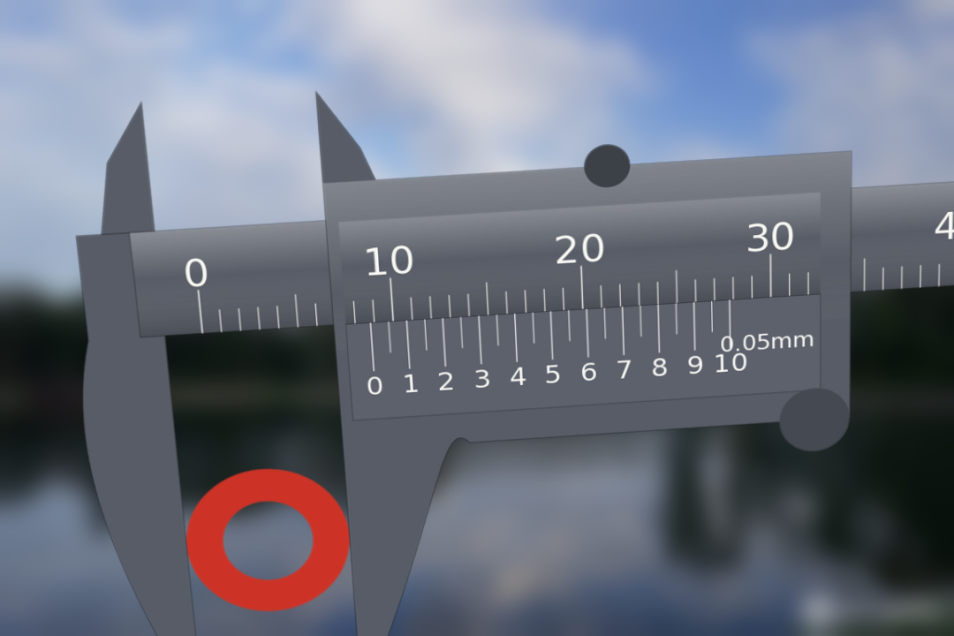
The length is 8.8 mm
